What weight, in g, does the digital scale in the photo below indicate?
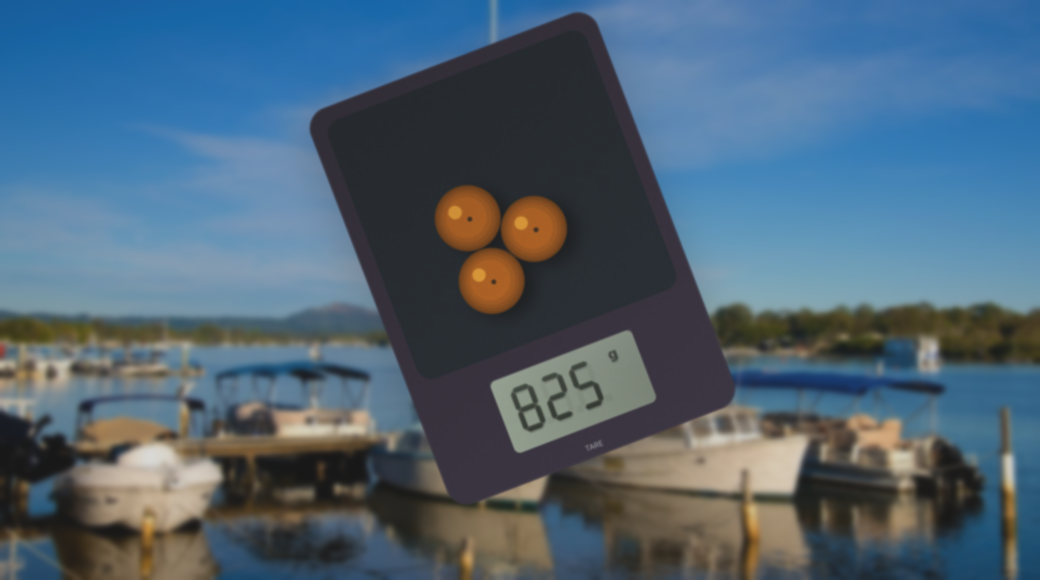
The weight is 825 g
